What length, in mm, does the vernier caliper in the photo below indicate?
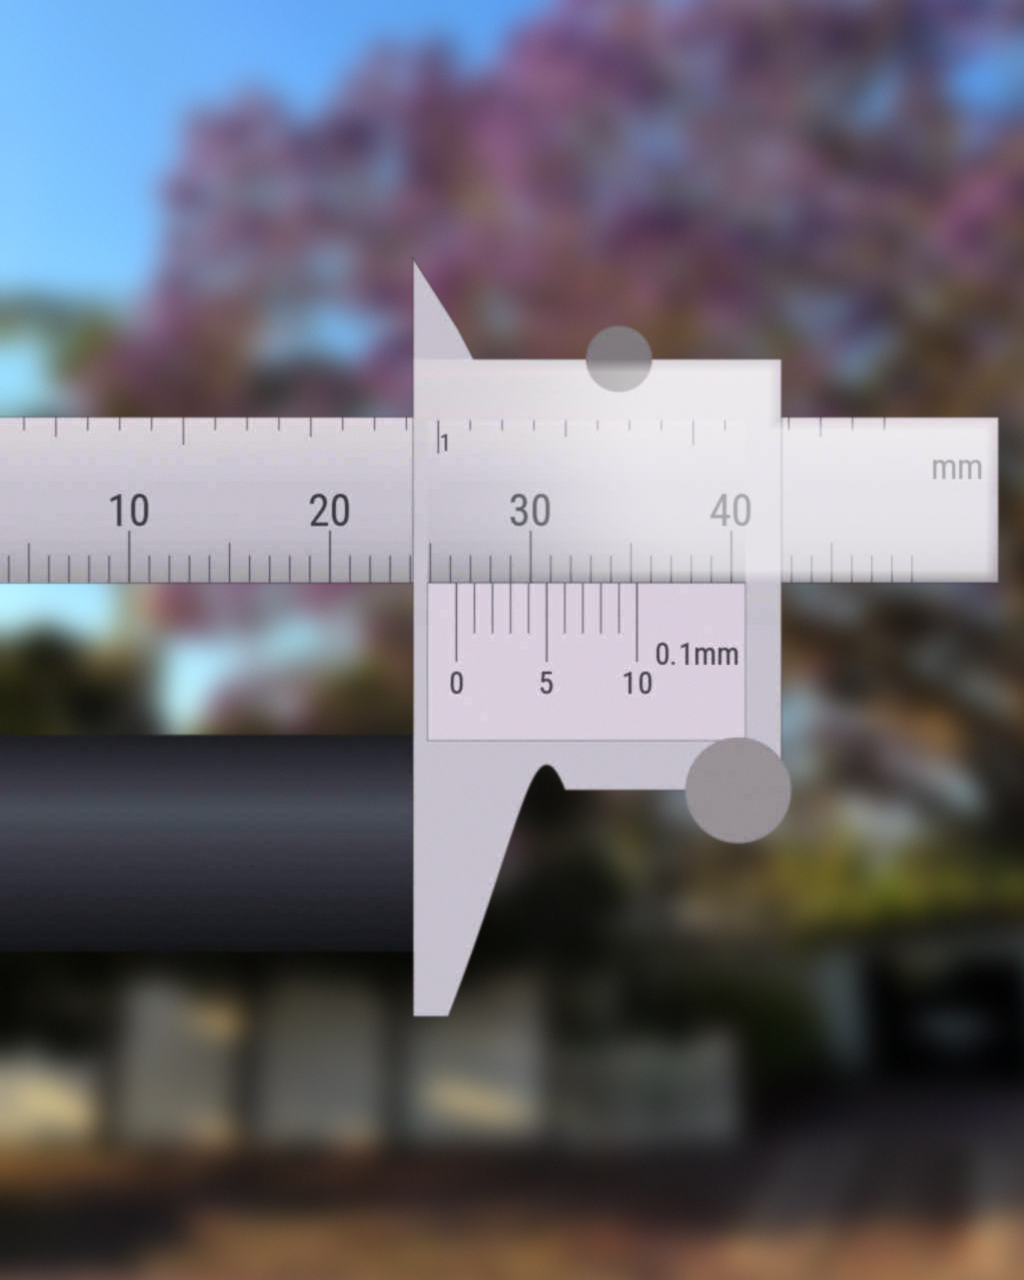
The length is 26.3 mm
